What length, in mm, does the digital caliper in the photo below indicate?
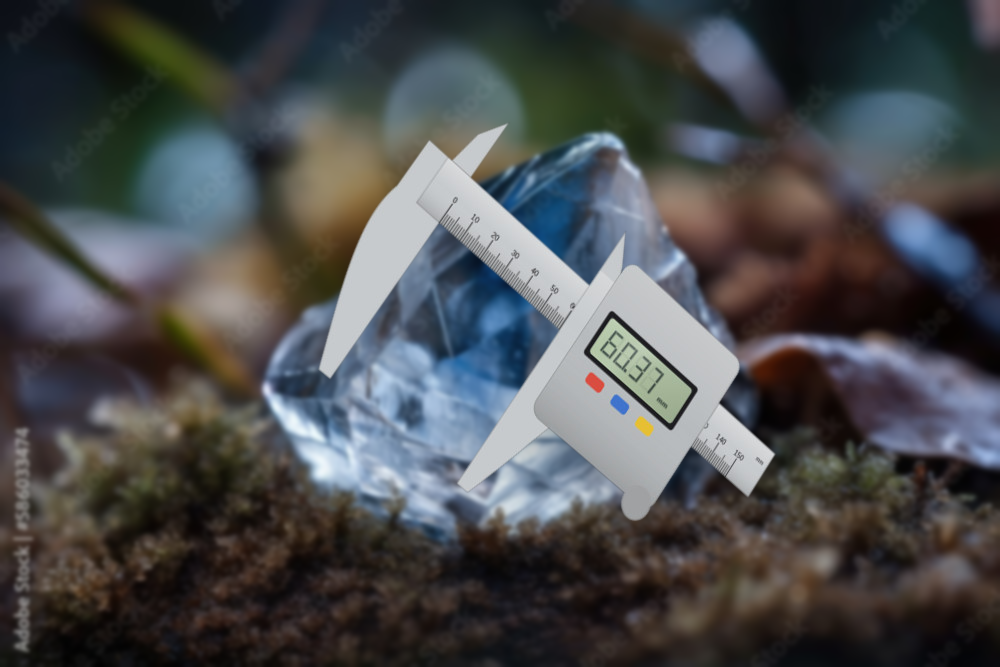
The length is 60.37 mm
